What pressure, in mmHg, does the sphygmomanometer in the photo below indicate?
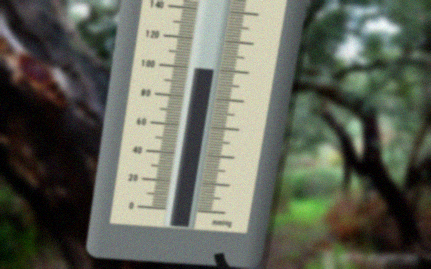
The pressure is 100 mmHg
